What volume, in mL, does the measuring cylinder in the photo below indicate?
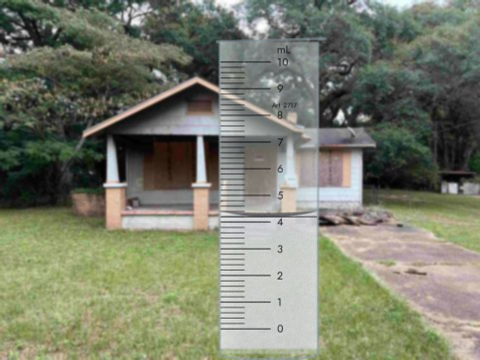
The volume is 4.2 mL
